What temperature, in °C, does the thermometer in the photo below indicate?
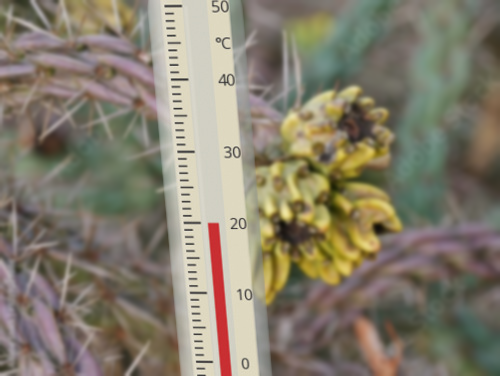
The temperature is 20 °C
